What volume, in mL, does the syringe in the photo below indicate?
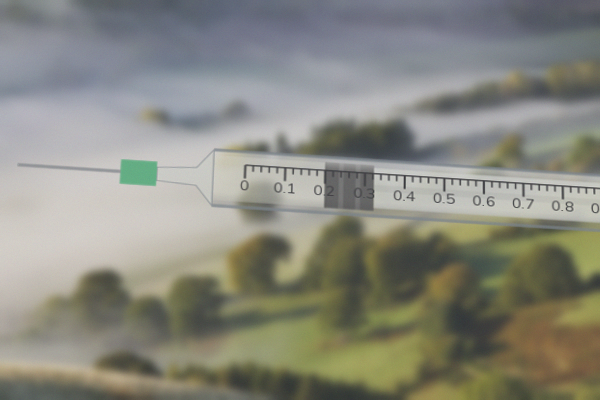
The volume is 0.2 mL
